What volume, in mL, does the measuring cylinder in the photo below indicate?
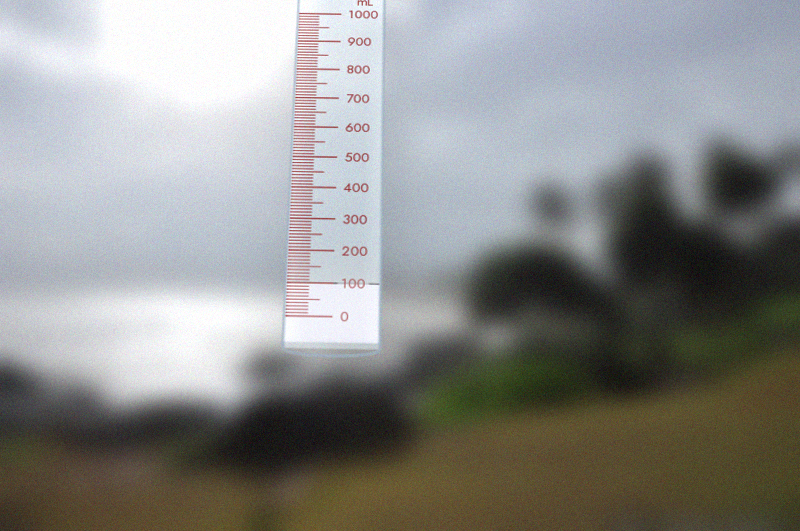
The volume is 100 mL
